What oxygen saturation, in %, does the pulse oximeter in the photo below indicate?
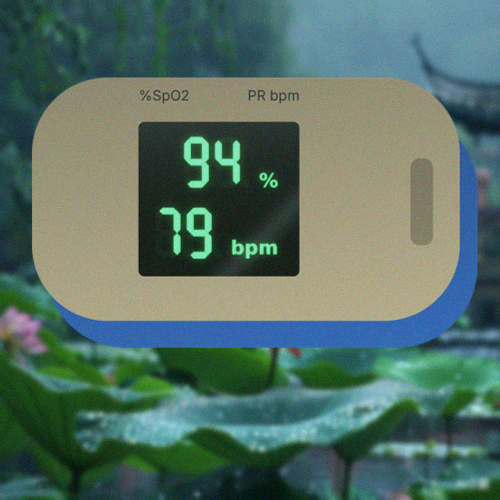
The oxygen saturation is 94 %
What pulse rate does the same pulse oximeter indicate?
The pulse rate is 79 bpm
